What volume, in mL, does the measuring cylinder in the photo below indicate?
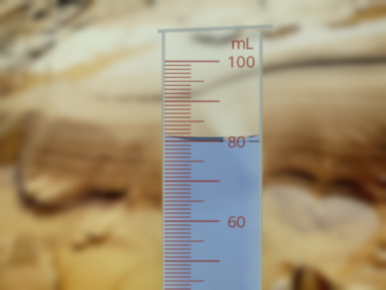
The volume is 80 mL
